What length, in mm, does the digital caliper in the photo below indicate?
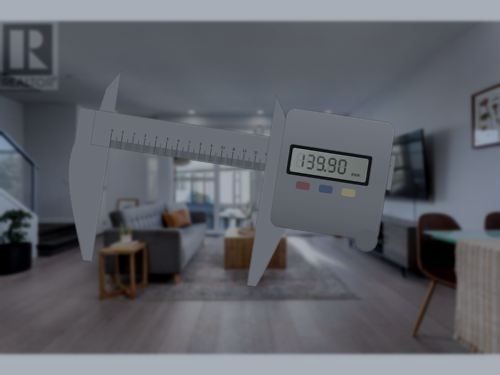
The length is 139.90 mm
